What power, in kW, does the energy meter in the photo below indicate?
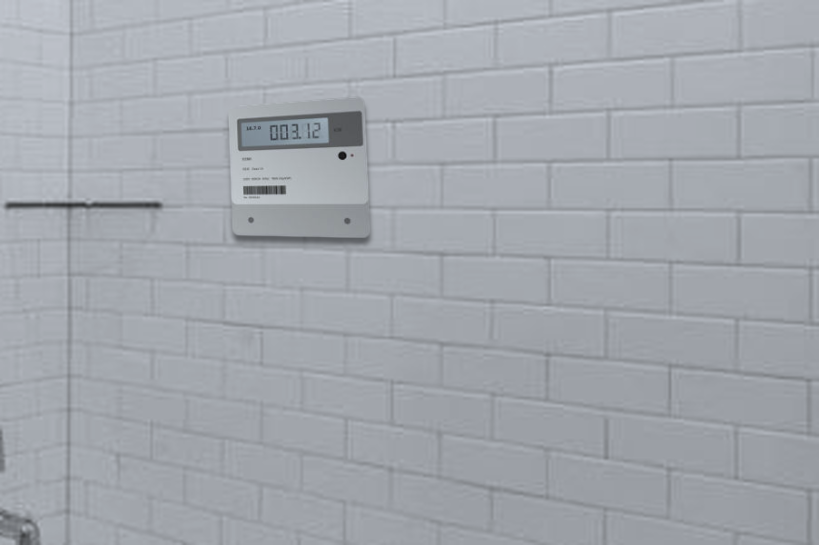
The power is 3.12 kW
